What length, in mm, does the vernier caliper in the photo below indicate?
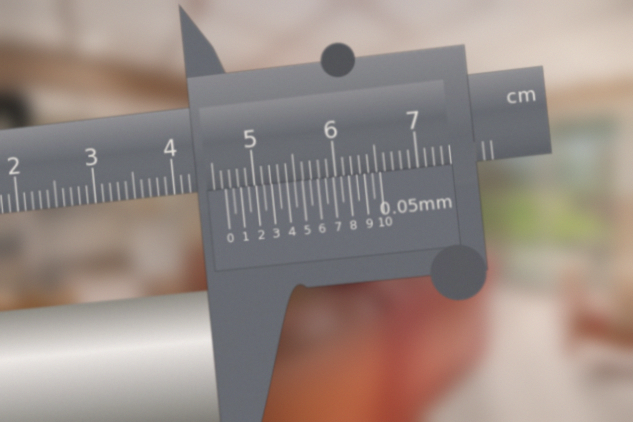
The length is 46.4 mm
